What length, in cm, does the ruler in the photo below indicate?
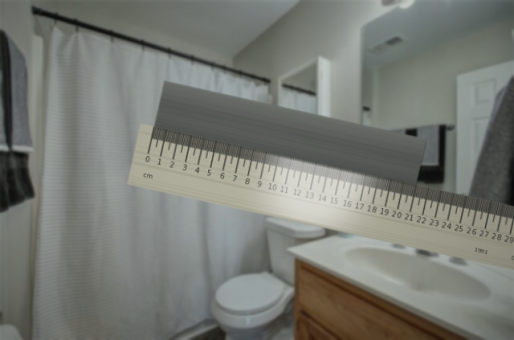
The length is 21 cm
